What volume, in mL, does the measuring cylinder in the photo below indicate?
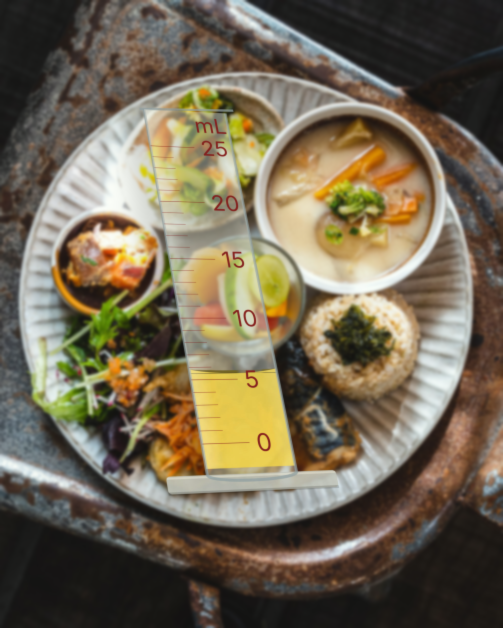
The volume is 5.5 mL
